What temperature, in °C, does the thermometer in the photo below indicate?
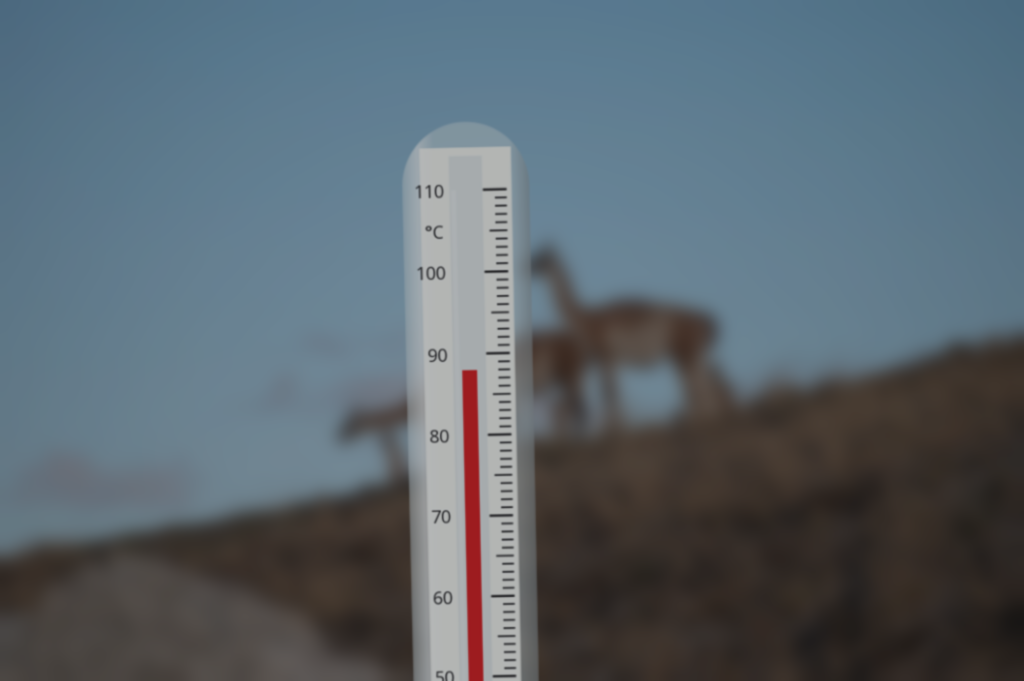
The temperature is 88 °C
